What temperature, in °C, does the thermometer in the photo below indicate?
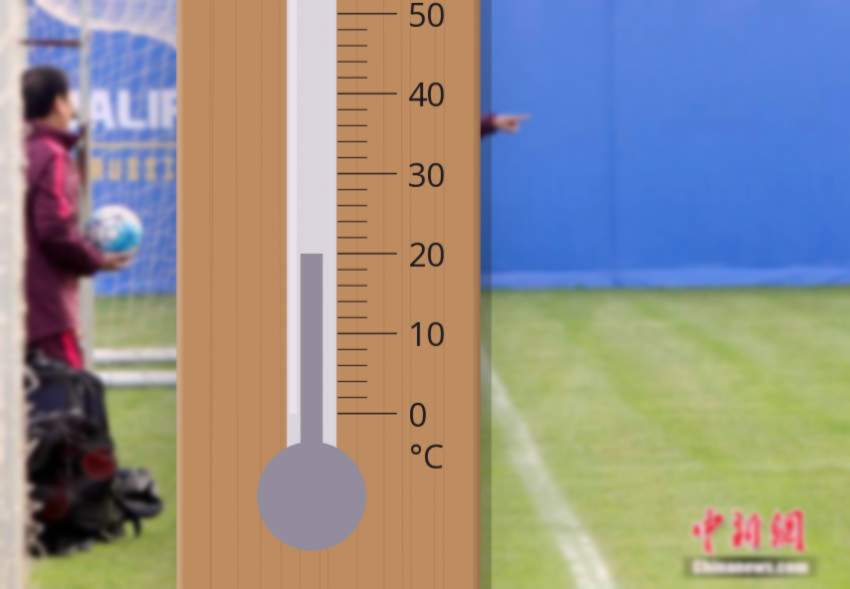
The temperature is 20 °C
